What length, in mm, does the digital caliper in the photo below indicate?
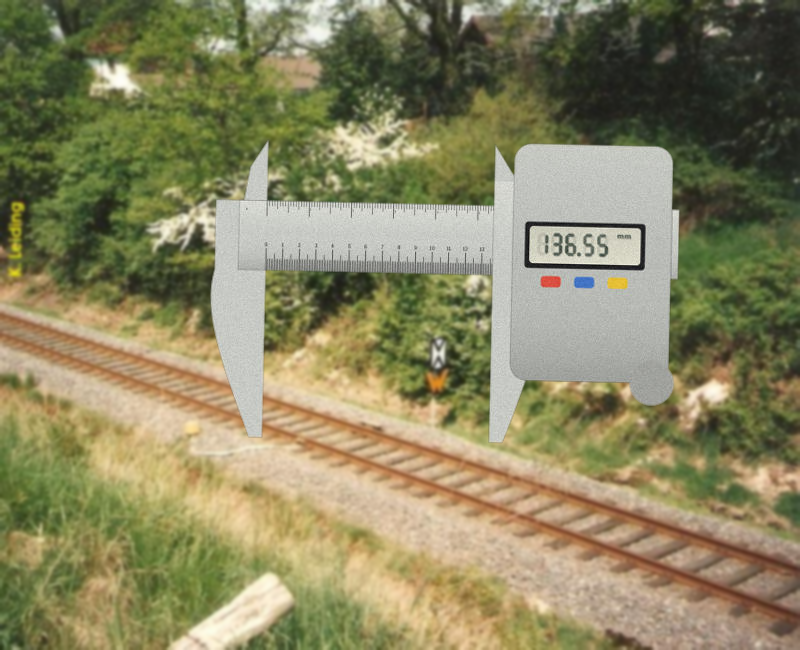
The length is 136.55 mm
